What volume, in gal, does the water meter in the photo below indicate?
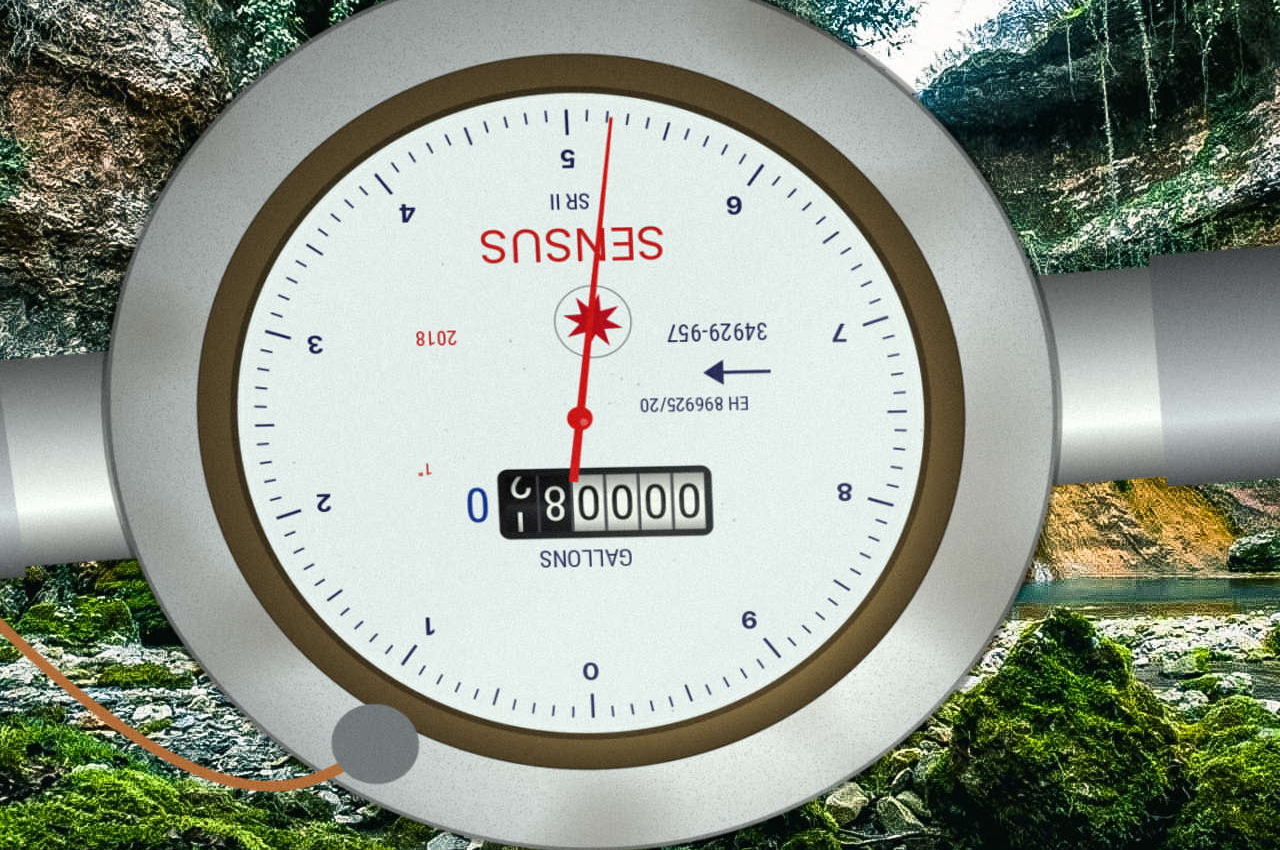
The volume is 815.2 gal
